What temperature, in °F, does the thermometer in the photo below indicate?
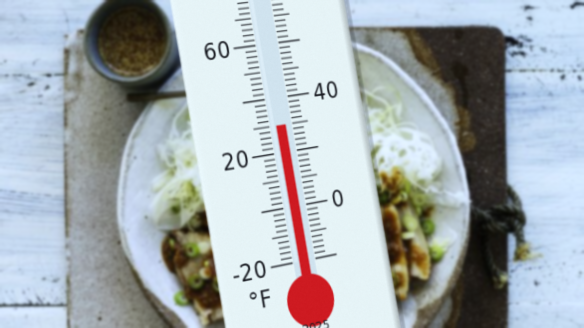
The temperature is 30 °F
